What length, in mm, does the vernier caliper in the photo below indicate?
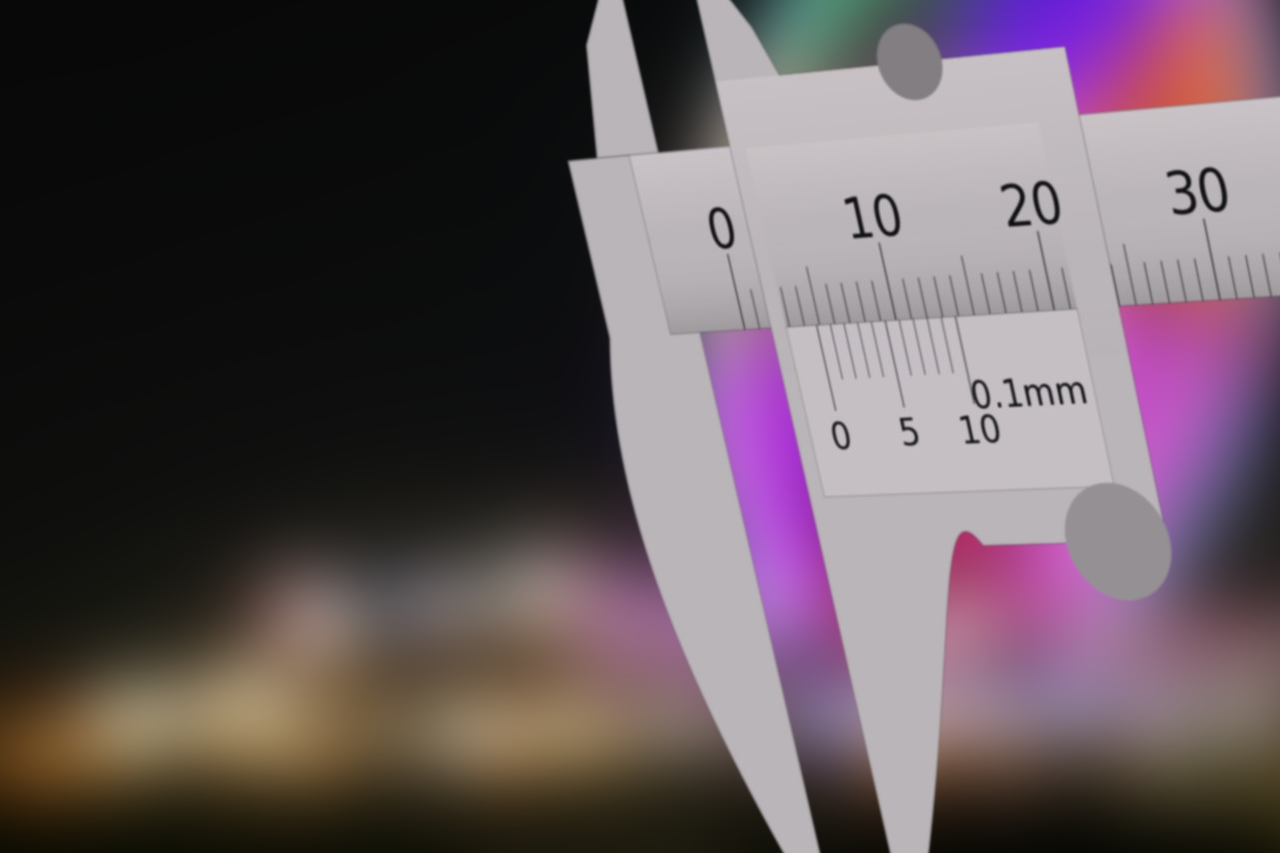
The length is 4.8 mm
